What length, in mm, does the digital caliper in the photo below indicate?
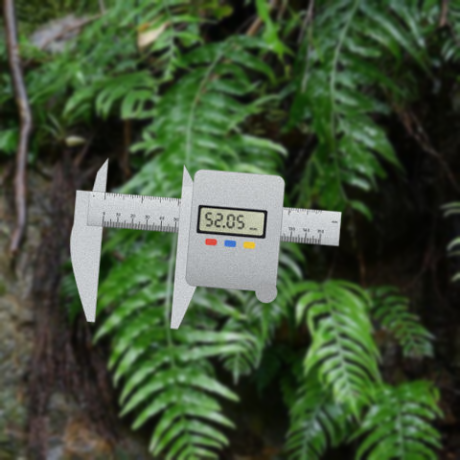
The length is 52.05 mm
